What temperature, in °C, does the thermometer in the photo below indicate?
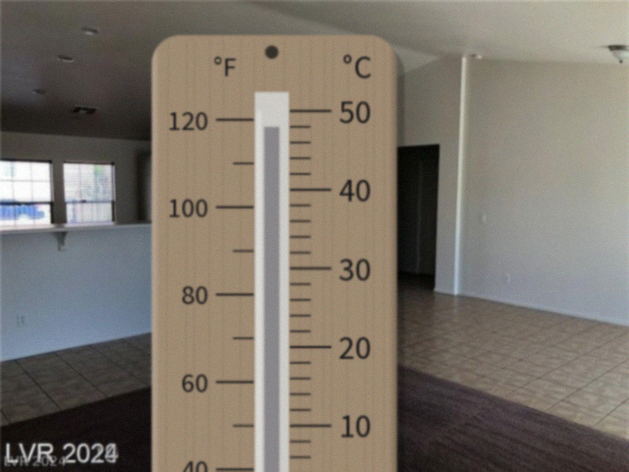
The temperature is 48 °C
